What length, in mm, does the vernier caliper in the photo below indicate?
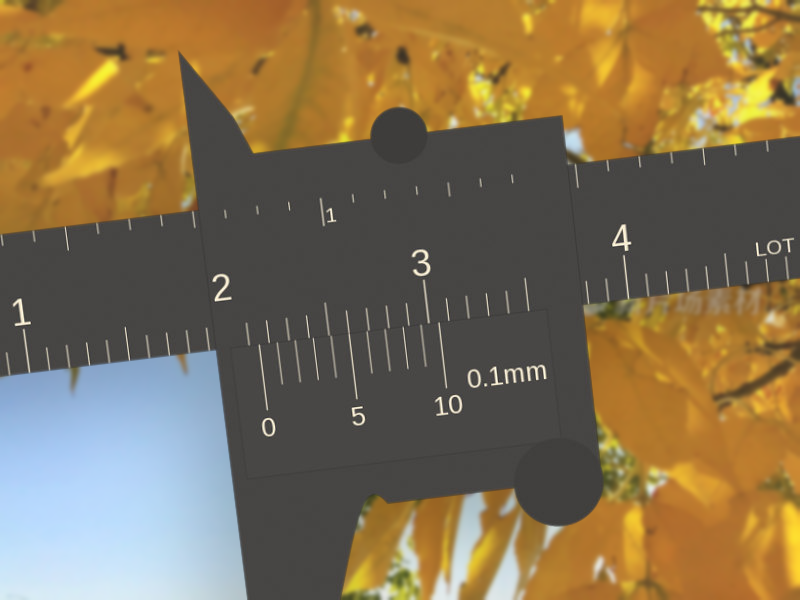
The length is 21.5 mm
